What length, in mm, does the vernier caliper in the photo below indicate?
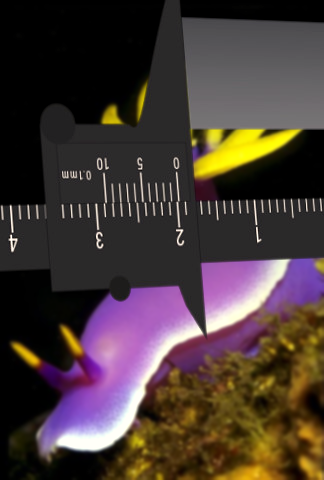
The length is 19.8 mm
